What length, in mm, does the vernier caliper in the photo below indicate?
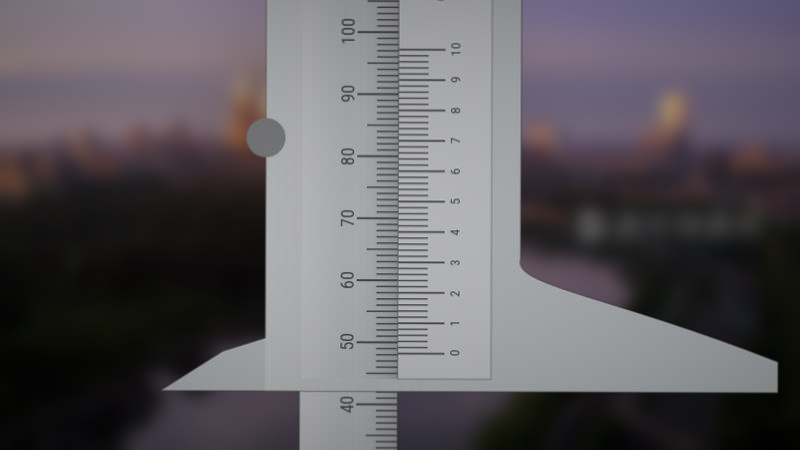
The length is 48.2 mm
